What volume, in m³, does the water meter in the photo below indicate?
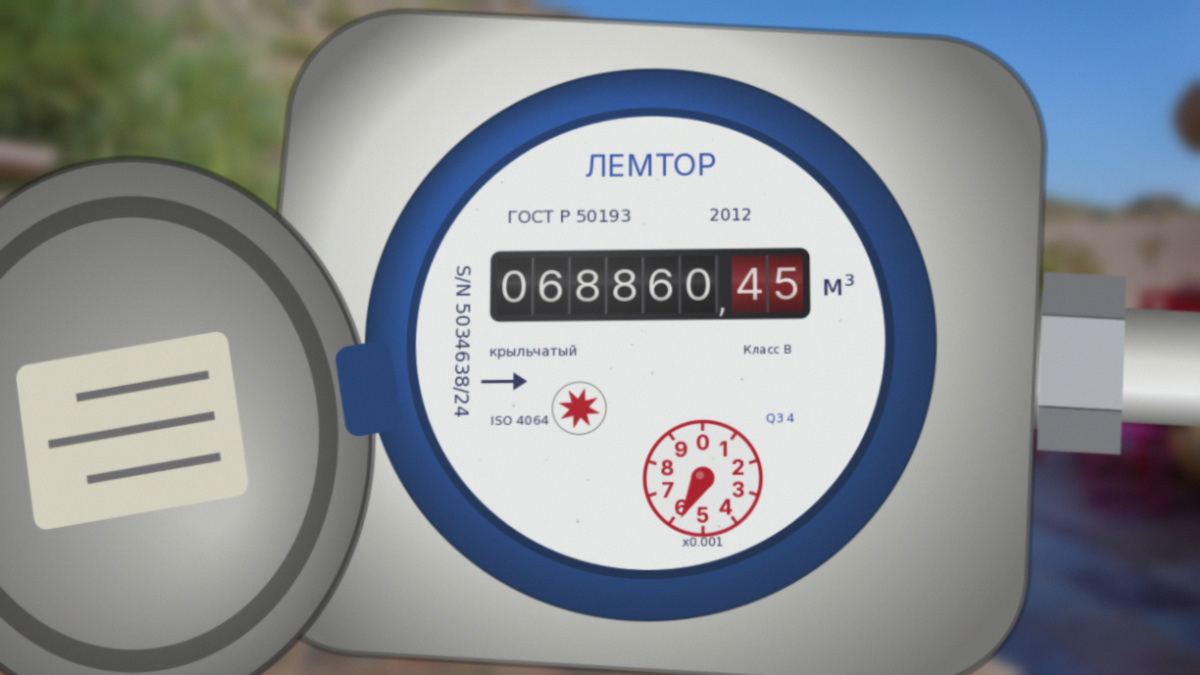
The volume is 68860.455 m³
